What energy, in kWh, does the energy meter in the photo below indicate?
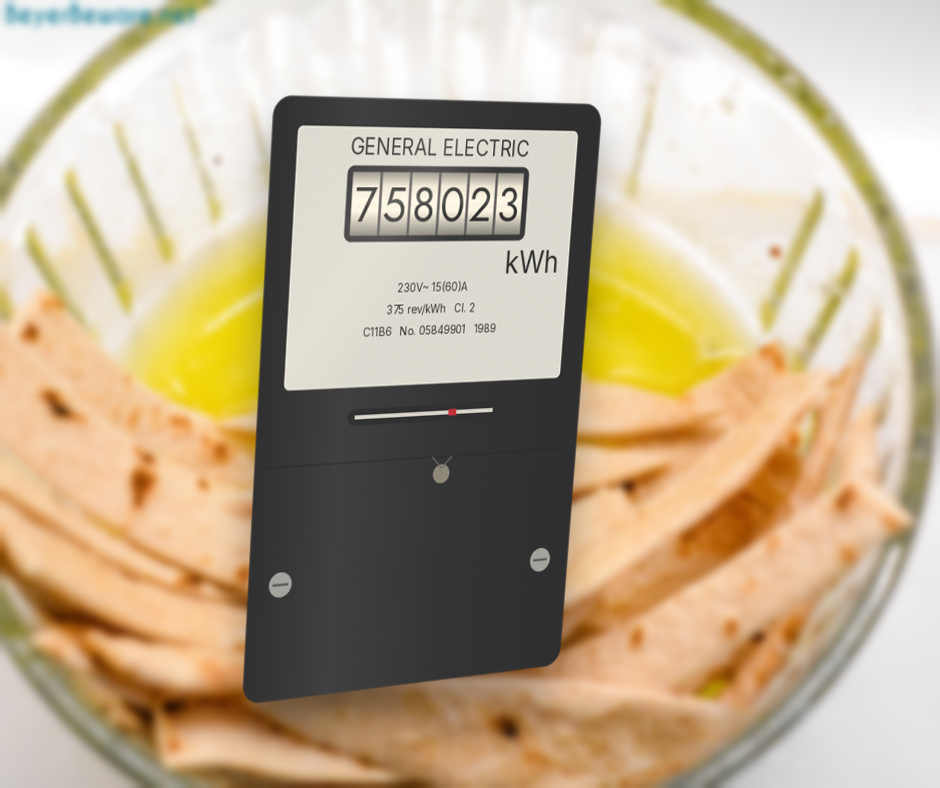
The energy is 758023 kWh
